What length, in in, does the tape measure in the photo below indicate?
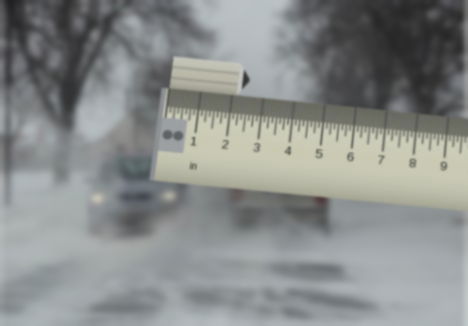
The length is 2.5 in
